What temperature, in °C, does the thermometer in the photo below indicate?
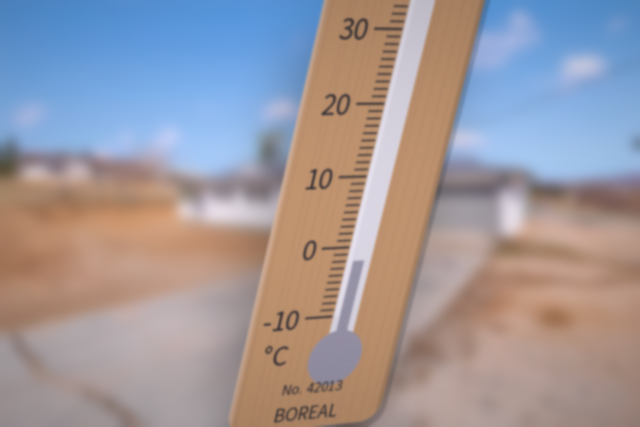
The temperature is -2 °C
